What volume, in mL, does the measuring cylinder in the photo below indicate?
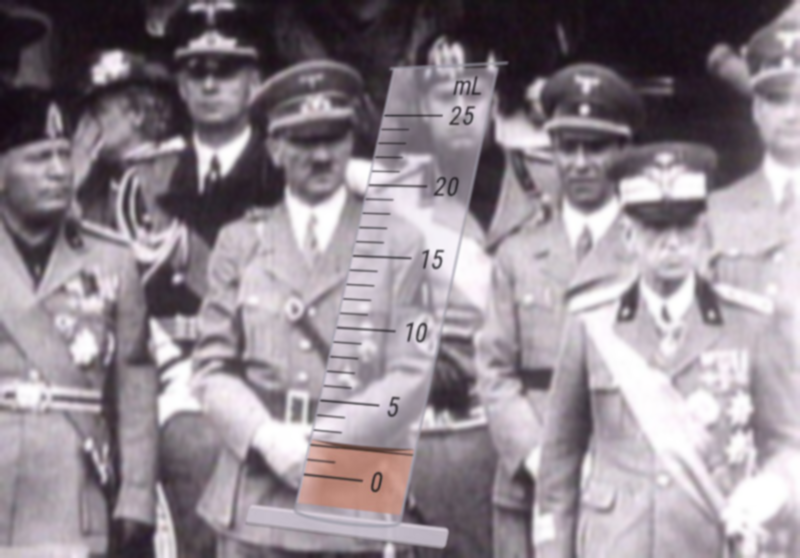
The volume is 2 mL
